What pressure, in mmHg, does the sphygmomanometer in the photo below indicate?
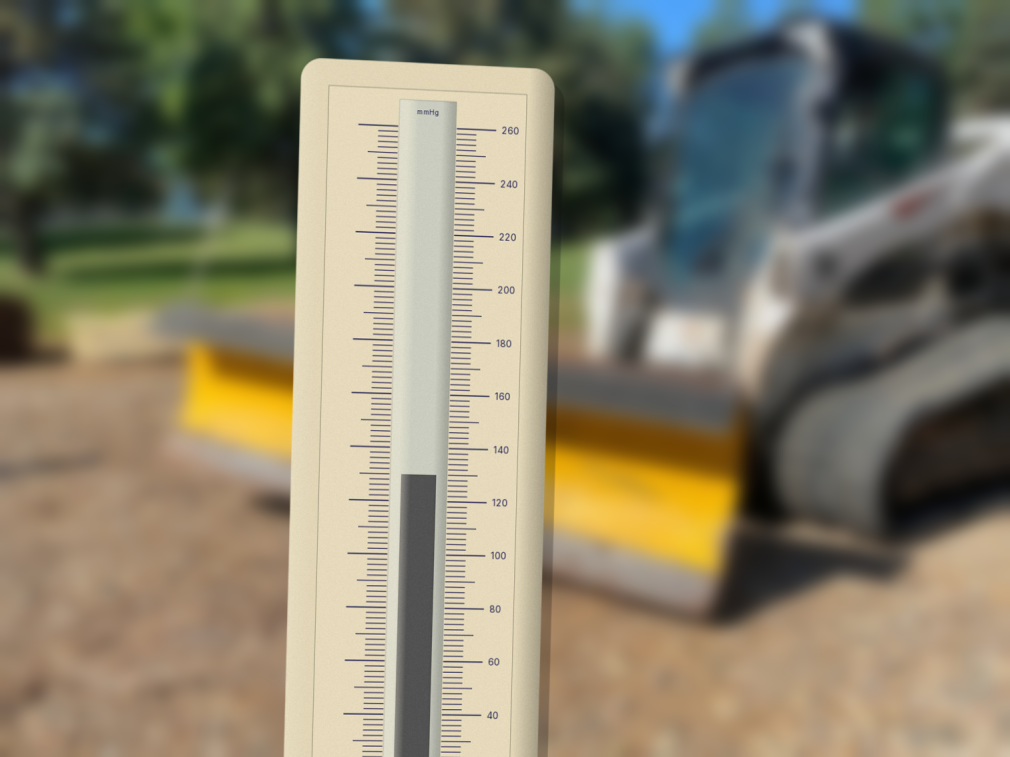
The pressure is 130 mmHg
